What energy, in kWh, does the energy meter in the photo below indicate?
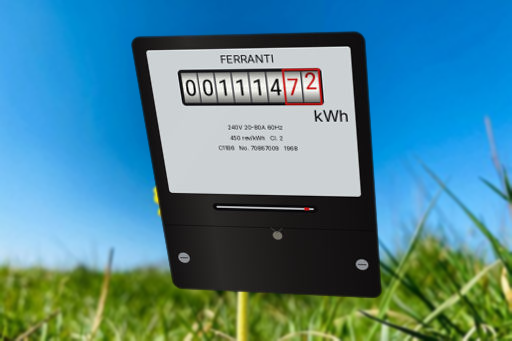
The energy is 1114.72 kWh
